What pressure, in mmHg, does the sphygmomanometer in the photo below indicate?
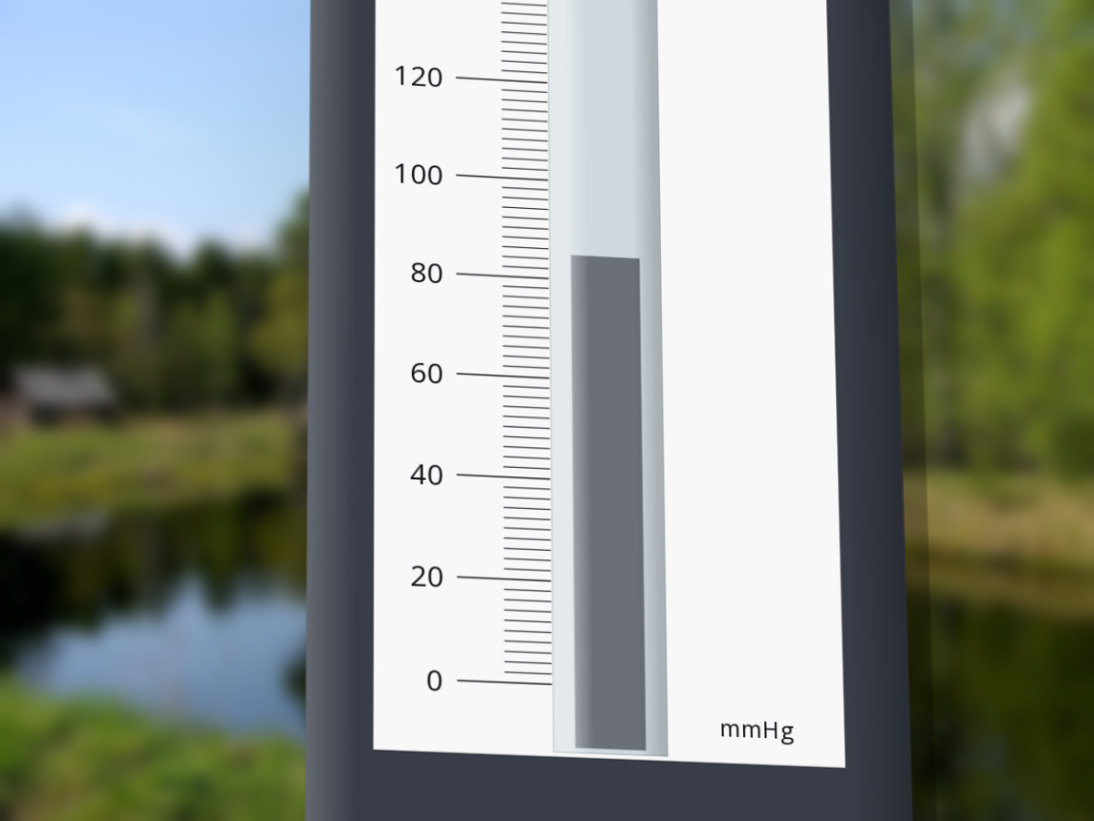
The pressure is 85 mmHg
